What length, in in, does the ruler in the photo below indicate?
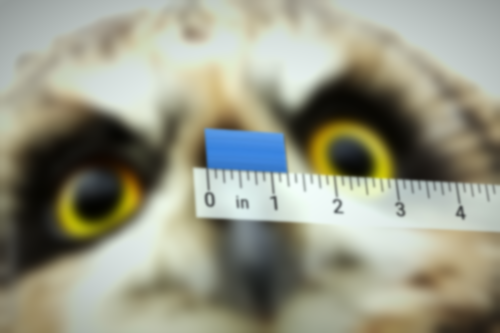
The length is 1.25 in
